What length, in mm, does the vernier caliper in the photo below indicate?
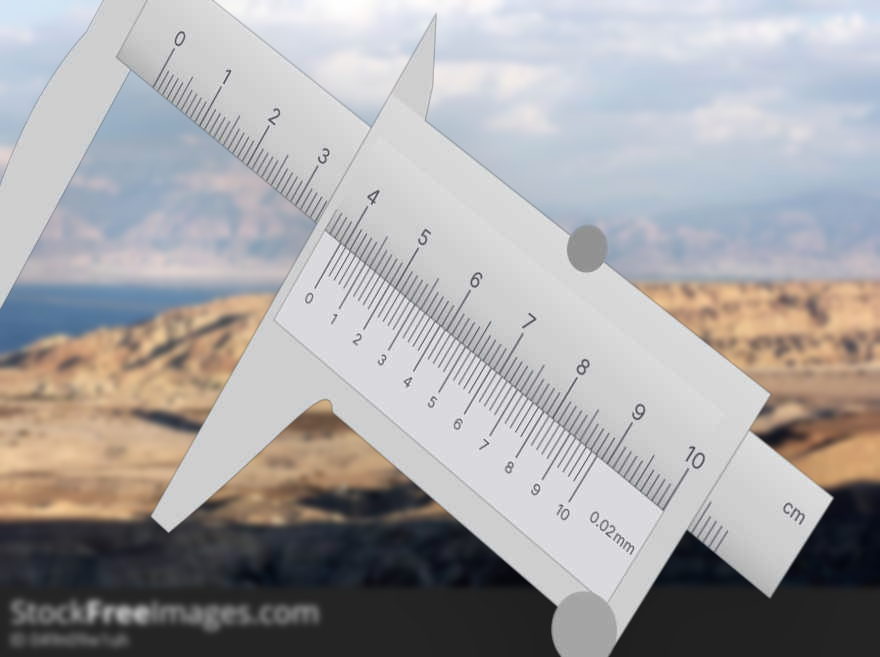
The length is 39.2 mm
